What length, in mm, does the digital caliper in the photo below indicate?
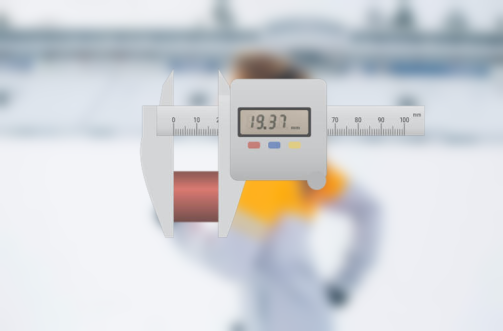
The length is 19.37 mm
